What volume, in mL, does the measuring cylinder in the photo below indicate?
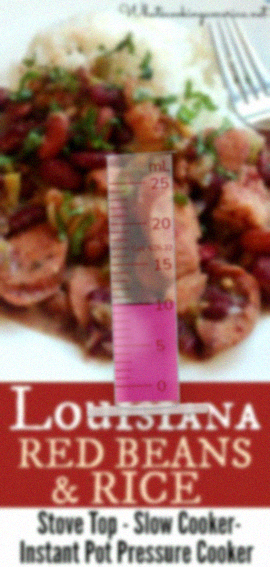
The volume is 10 mL
